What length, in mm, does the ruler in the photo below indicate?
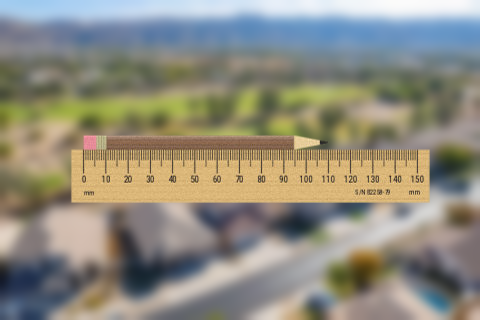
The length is 110 mm
